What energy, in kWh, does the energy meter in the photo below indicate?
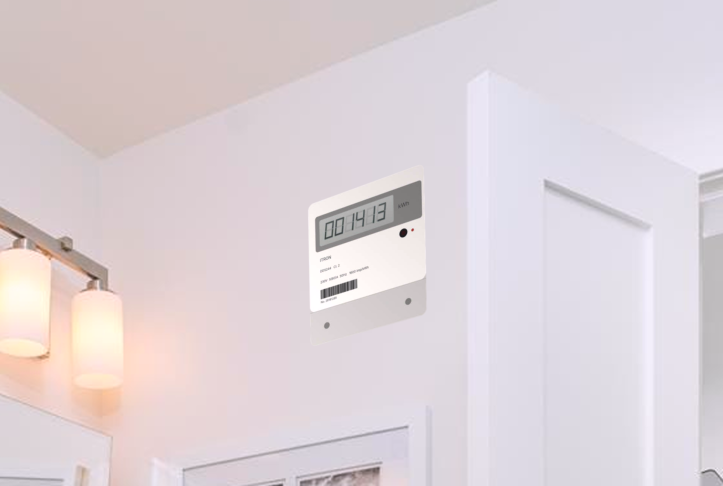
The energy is 1413 kWh
